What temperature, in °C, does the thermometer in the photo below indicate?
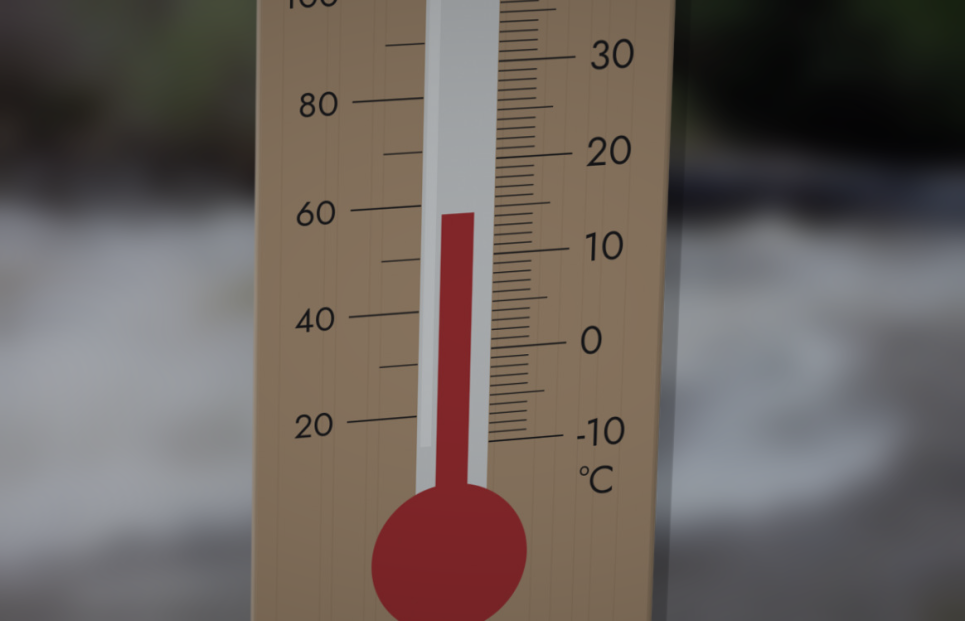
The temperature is 14.5 °C
